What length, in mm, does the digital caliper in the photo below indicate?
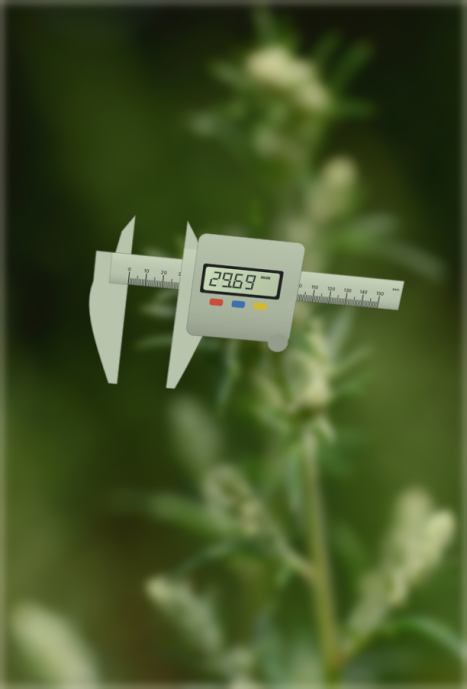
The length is 29.69 mm
